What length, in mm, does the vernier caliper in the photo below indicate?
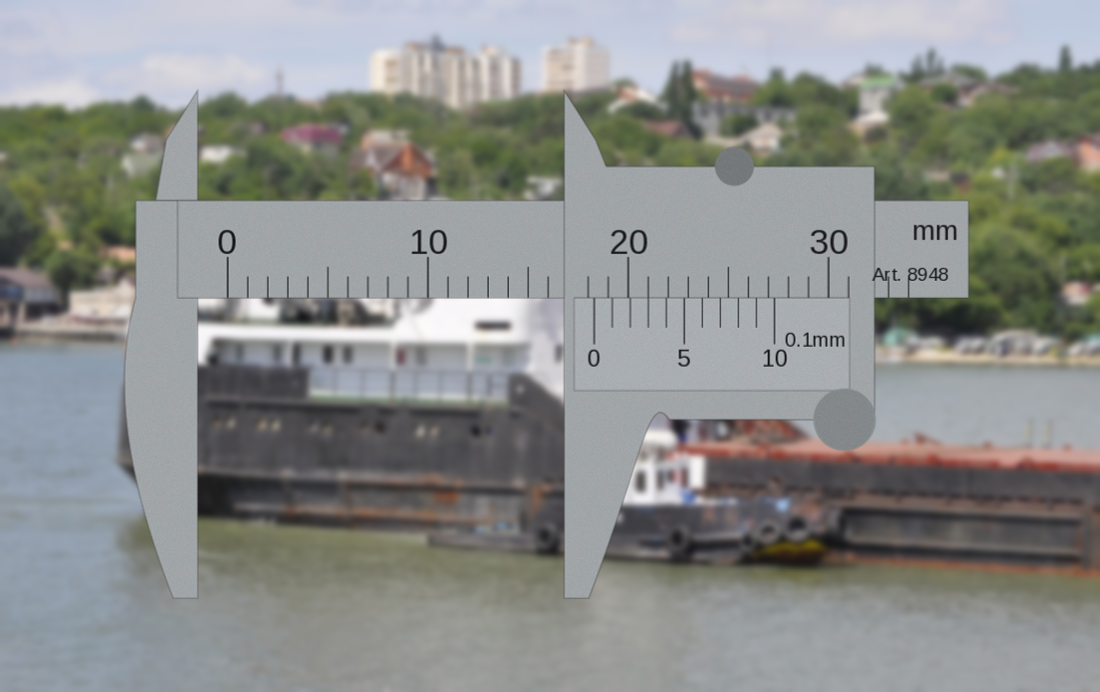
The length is 18.3 mm
